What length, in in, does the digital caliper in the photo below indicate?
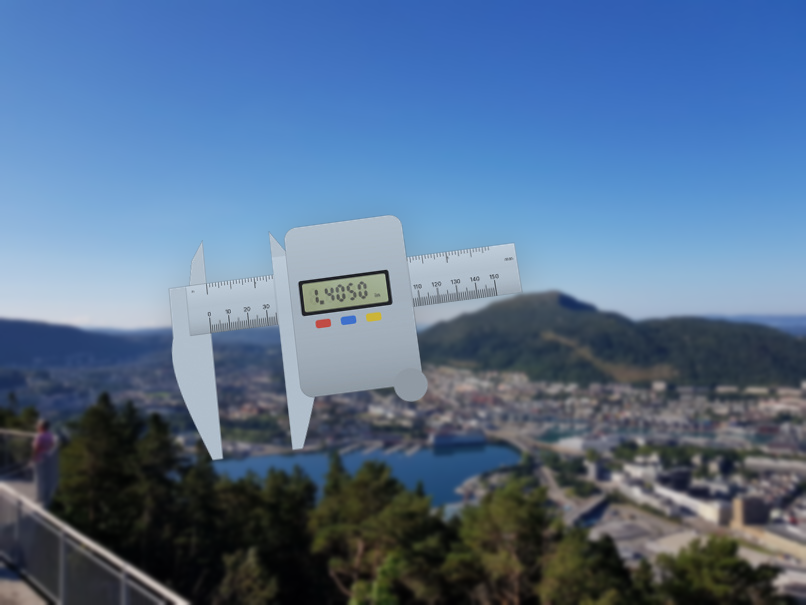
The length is 1.4050 in
